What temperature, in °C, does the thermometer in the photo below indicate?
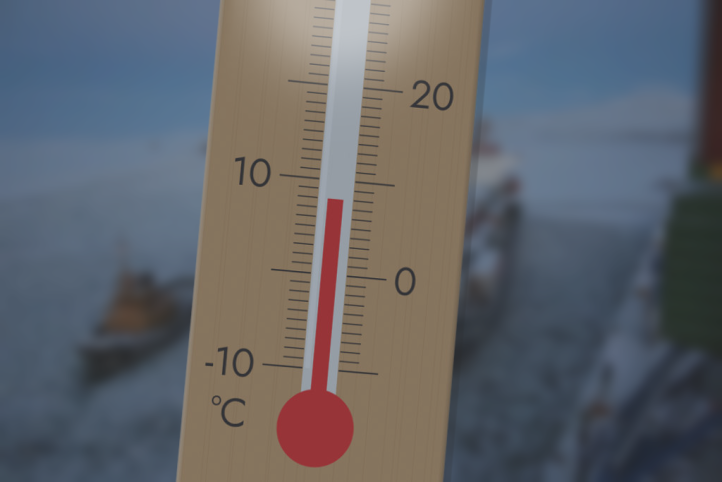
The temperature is 8 °C
